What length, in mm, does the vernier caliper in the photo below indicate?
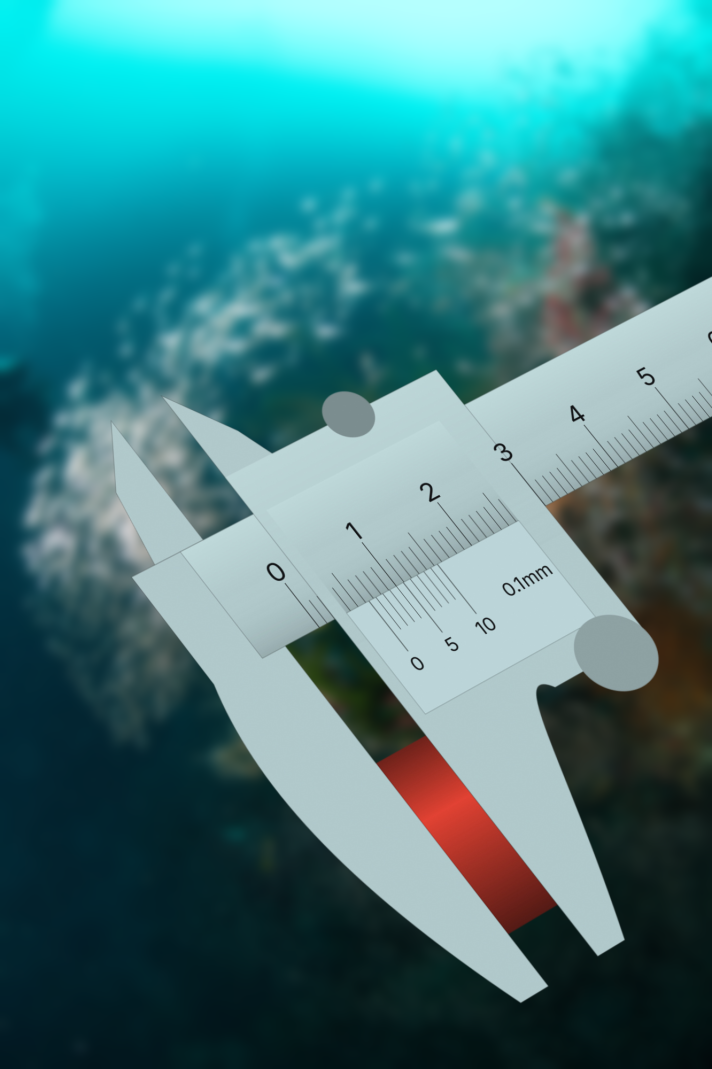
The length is 6.4 mm
